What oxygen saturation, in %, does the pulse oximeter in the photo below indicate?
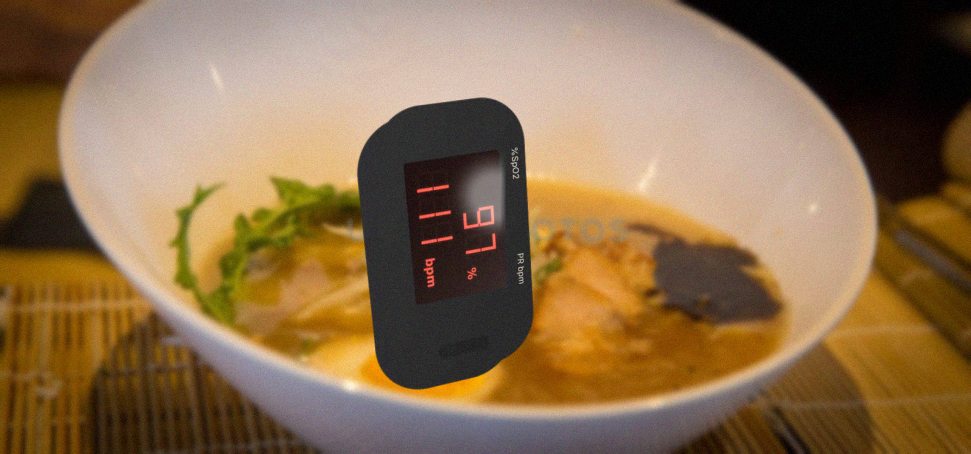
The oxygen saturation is 97 %
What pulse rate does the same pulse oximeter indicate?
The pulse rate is 111 bpm
